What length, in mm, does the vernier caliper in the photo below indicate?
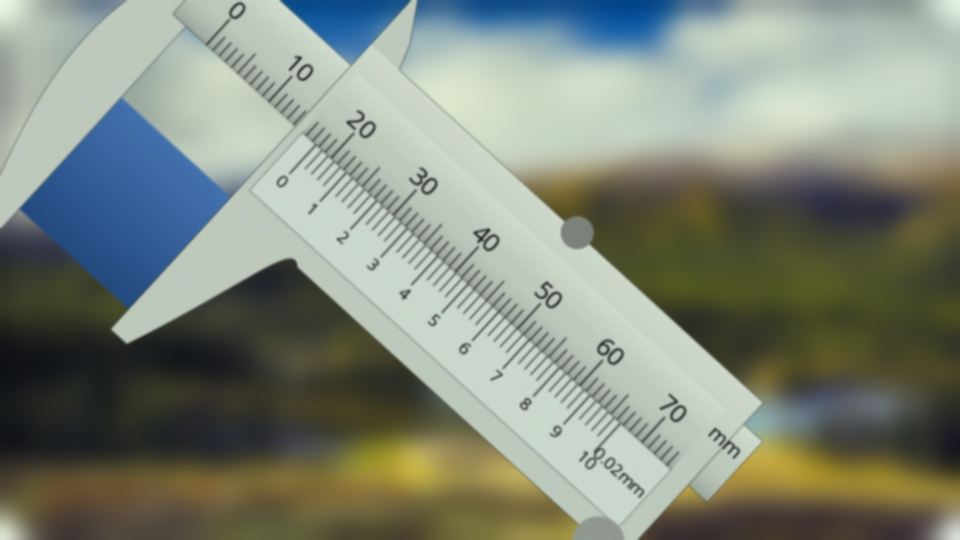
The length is 17.6 mm
